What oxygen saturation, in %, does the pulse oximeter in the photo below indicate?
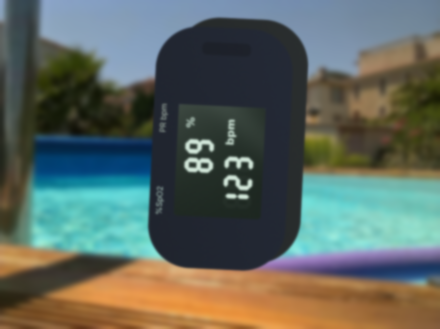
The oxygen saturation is 89 %
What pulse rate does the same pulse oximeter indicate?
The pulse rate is 123 bpm
